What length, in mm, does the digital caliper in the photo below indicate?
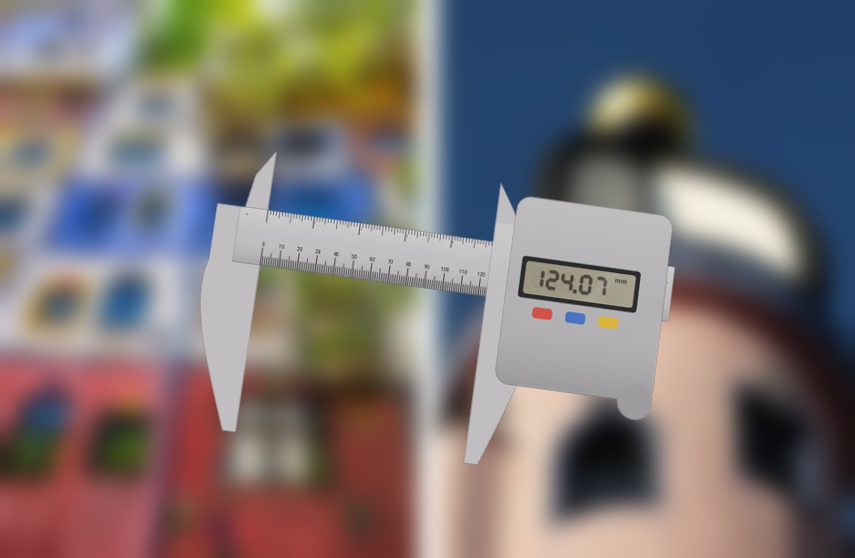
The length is 124.07 mm
